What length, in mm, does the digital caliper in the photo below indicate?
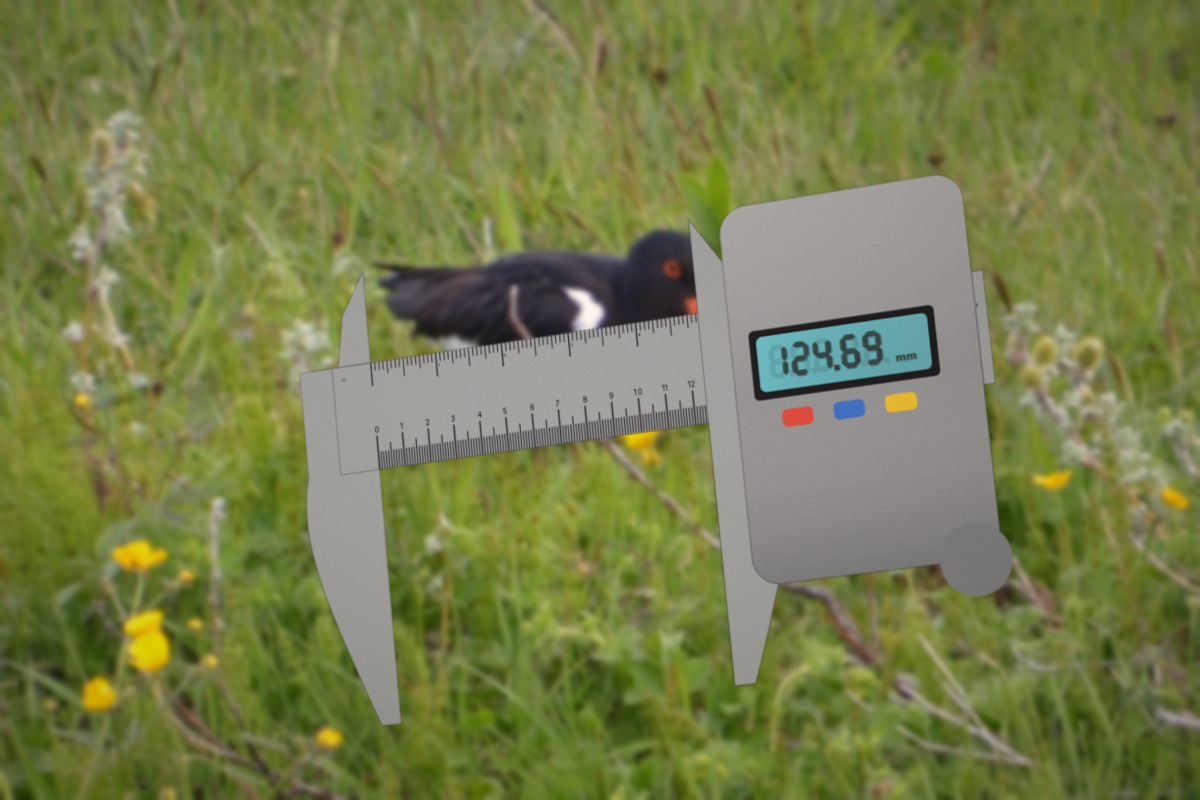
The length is 124.69 mm
